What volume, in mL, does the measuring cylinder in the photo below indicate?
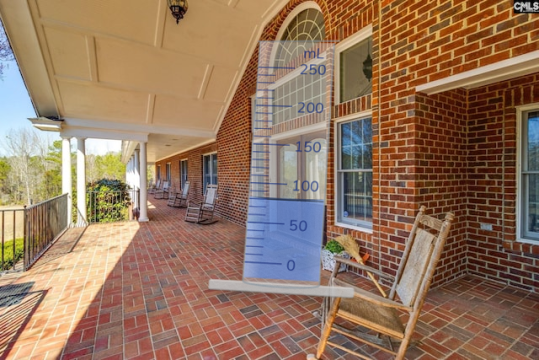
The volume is 80 mL
